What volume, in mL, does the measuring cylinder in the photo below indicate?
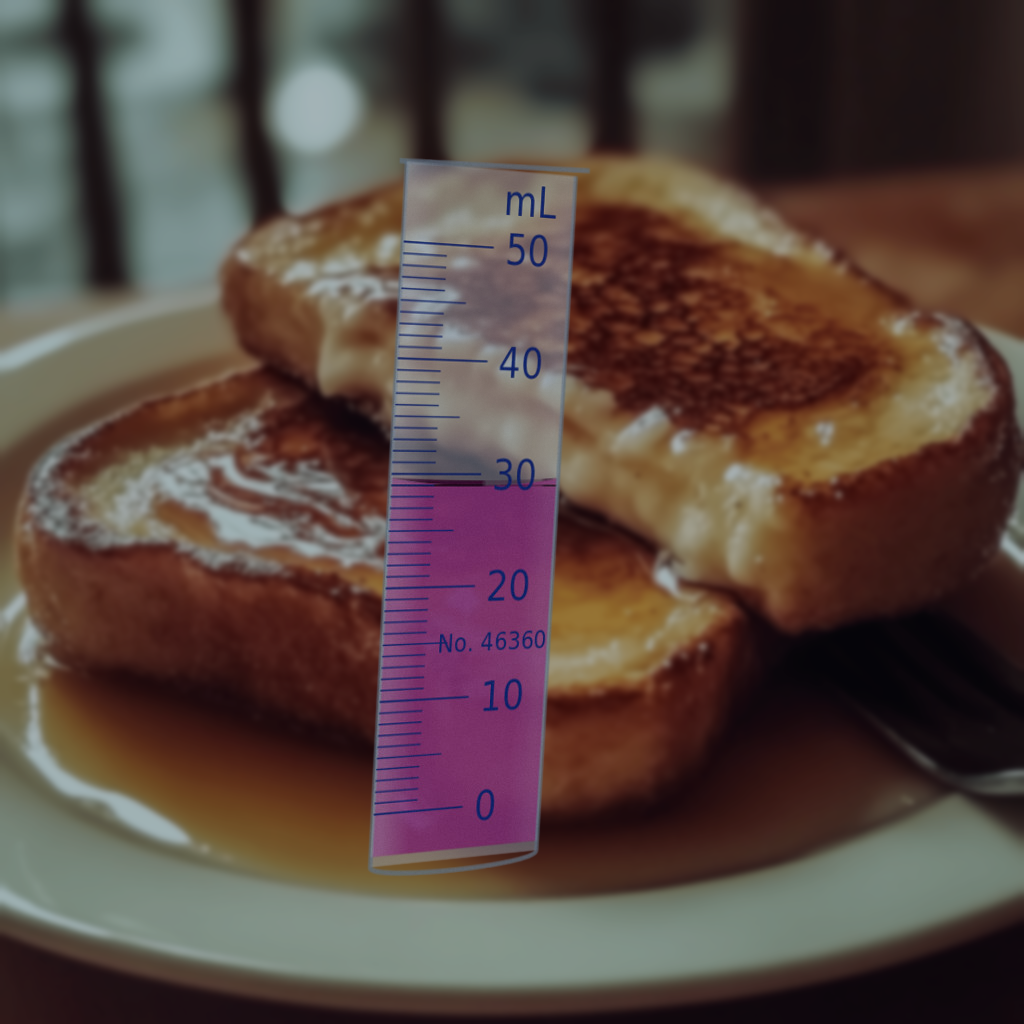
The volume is 29 mL
